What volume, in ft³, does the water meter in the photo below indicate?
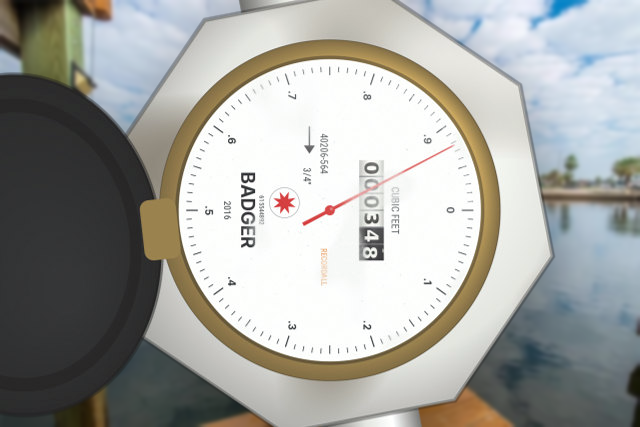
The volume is 347.92 ft³
